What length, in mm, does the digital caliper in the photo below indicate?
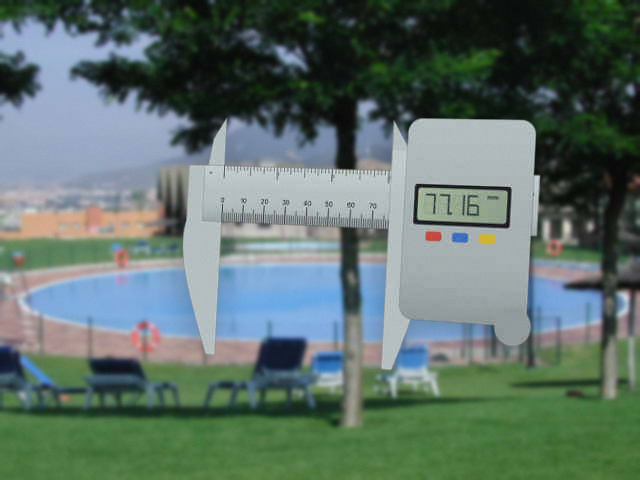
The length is 77.16 mm
